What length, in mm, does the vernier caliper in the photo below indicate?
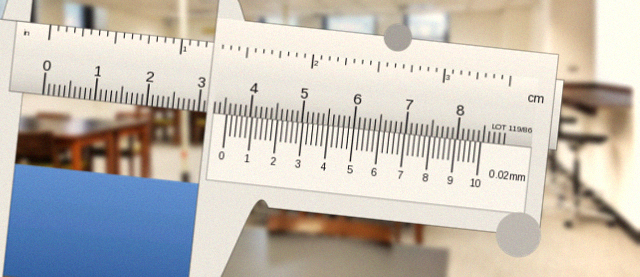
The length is 35.5 mm
